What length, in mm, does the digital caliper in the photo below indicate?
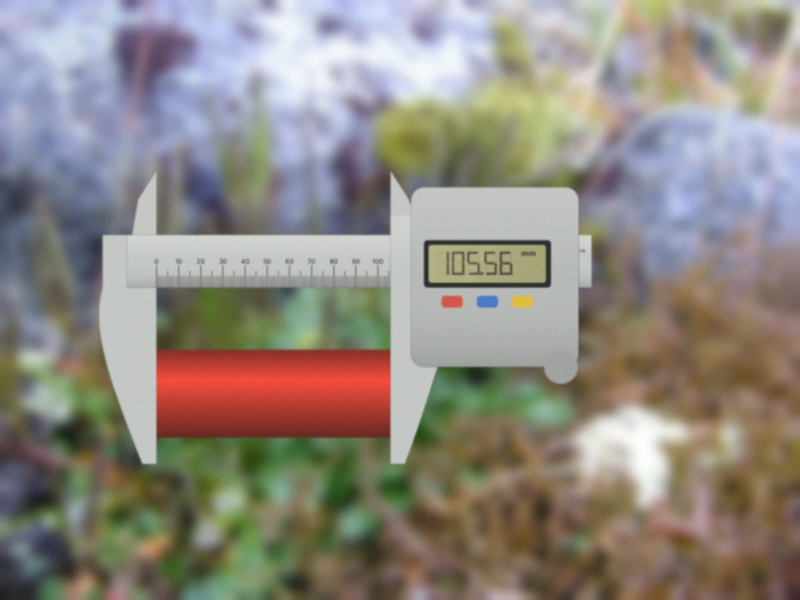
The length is 105.56 mm
